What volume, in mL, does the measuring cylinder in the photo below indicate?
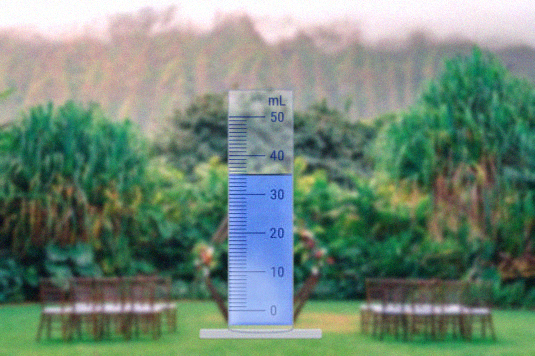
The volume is 35 mL
